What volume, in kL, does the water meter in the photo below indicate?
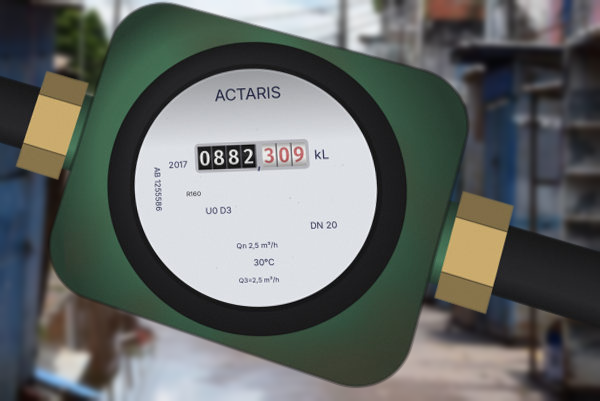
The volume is 882.309 kL
